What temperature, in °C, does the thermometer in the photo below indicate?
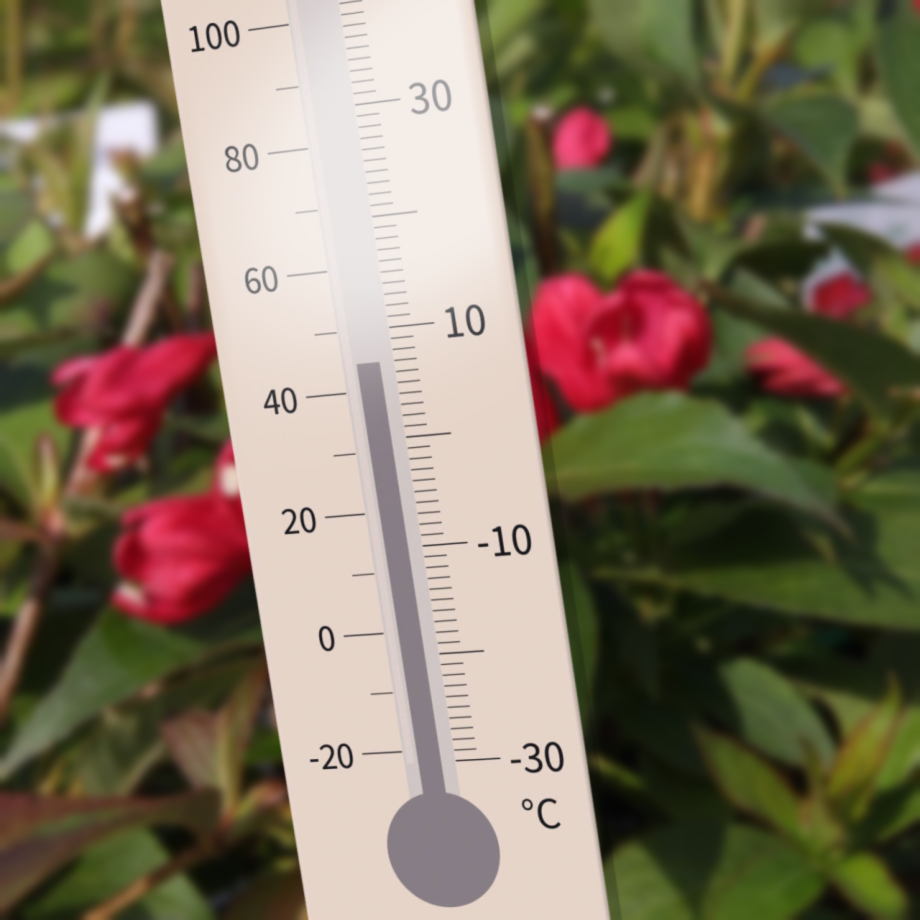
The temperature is 7 °C
